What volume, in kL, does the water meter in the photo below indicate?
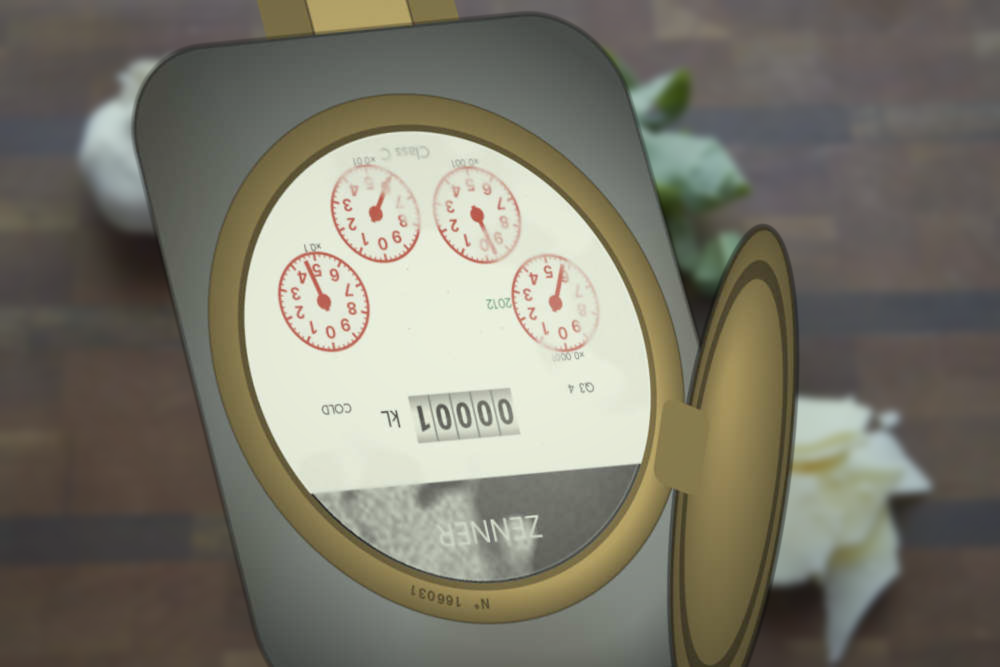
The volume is 1.4595 kL
